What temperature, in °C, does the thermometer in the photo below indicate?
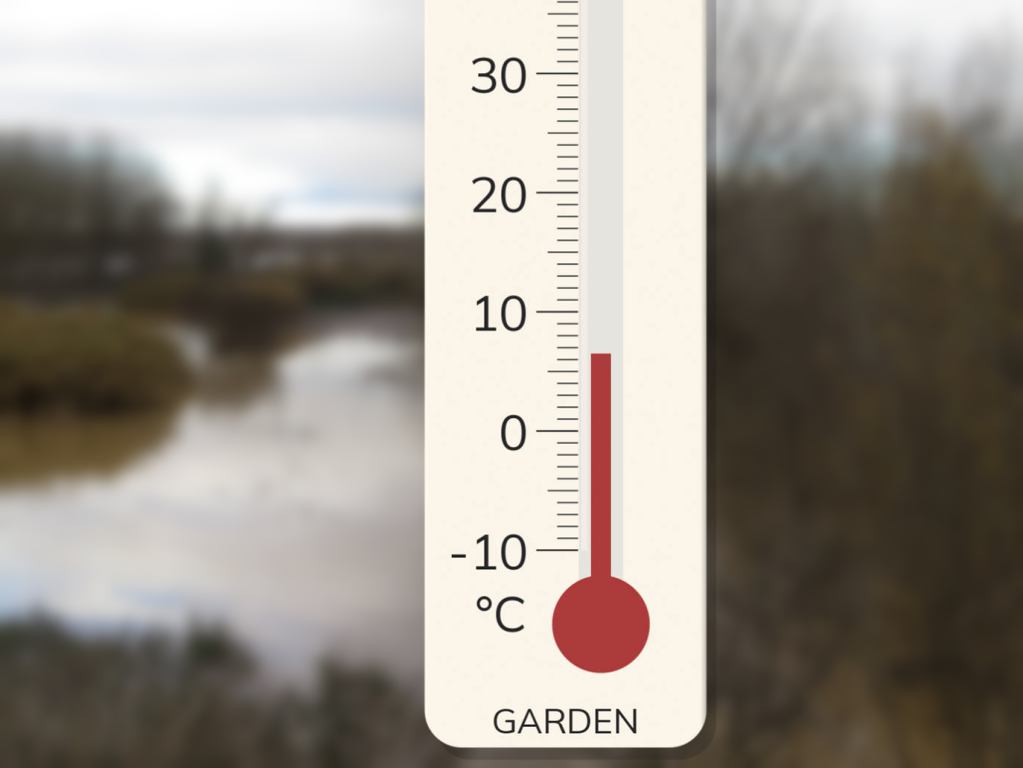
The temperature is 6.5 °C
